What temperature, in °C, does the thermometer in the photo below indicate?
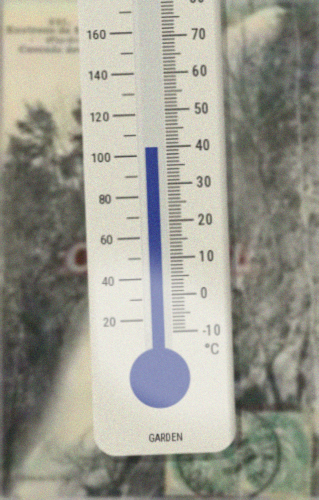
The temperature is 40 °C
